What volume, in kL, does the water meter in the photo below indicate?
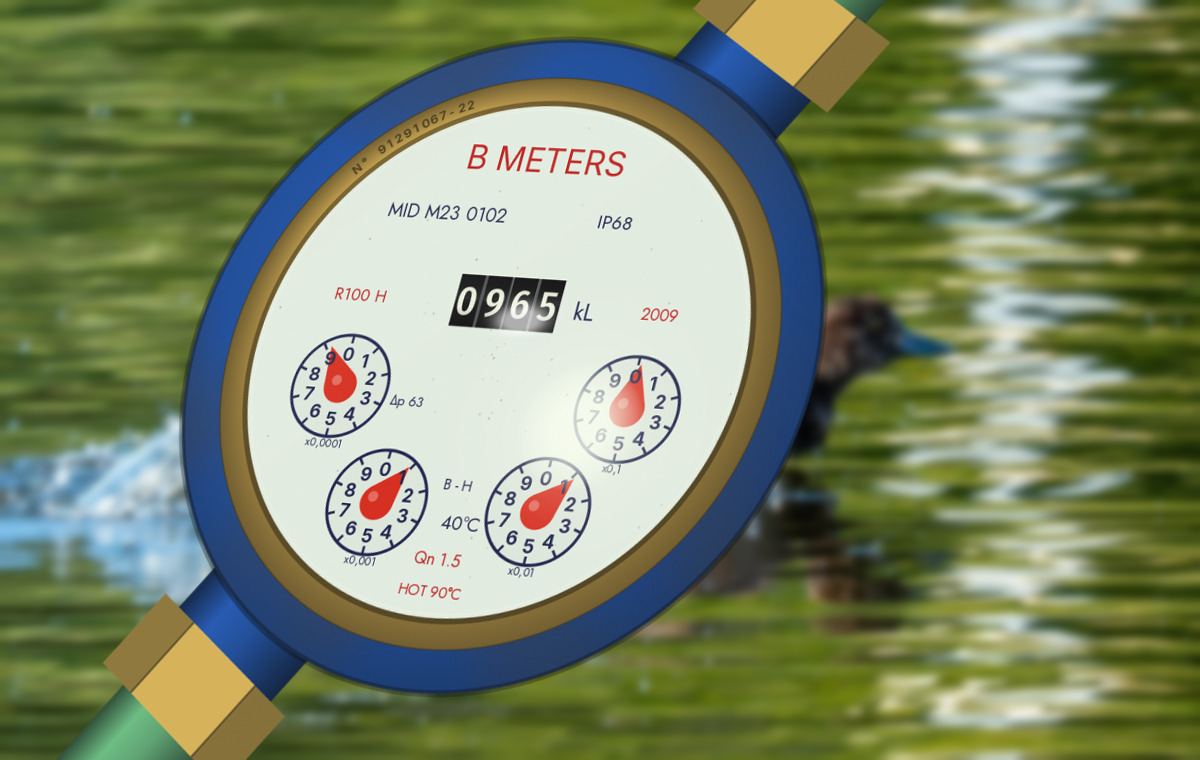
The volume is 965.0109 kL
